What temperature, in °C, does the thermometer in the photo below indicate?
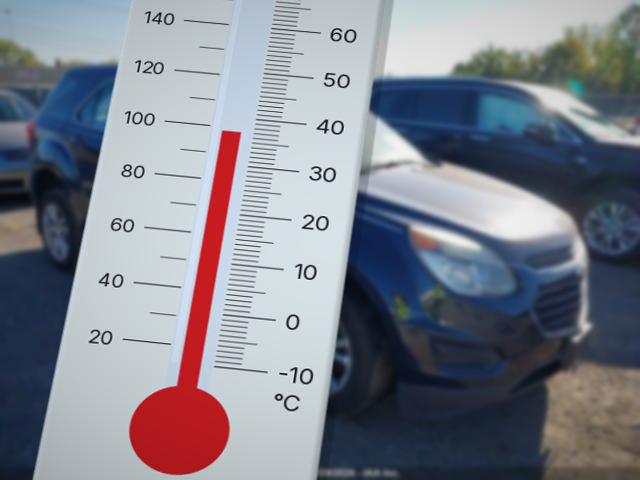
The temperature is 37 °C
